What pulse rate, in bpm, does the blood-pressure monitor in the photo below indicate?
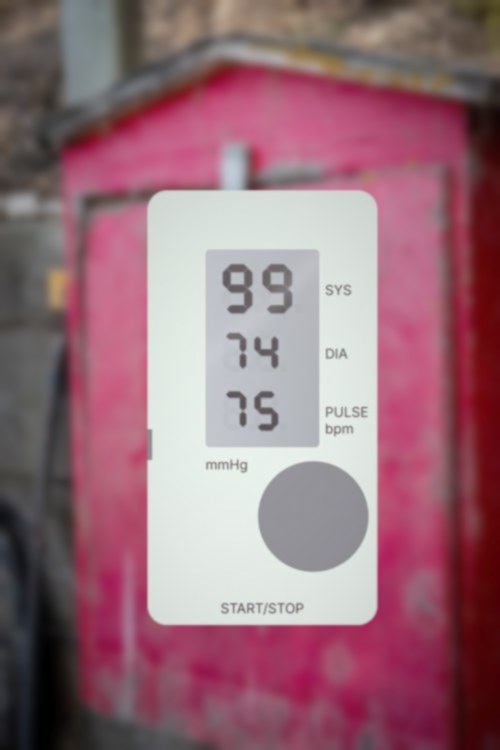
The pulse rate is 75 bpm
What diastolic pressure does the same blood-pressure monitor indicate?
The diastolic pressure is 74 mmHg
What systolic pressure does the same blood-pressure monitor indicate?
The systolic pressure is 99 mmHg
